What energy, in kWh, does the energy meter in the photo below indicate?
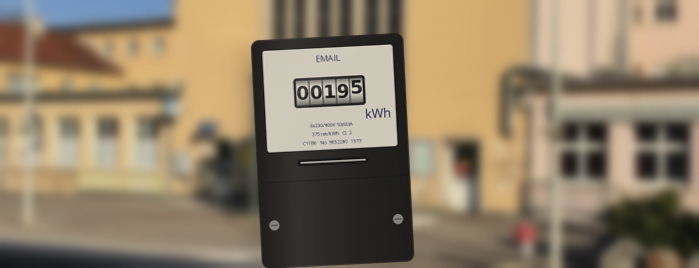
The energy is 195 kWh
